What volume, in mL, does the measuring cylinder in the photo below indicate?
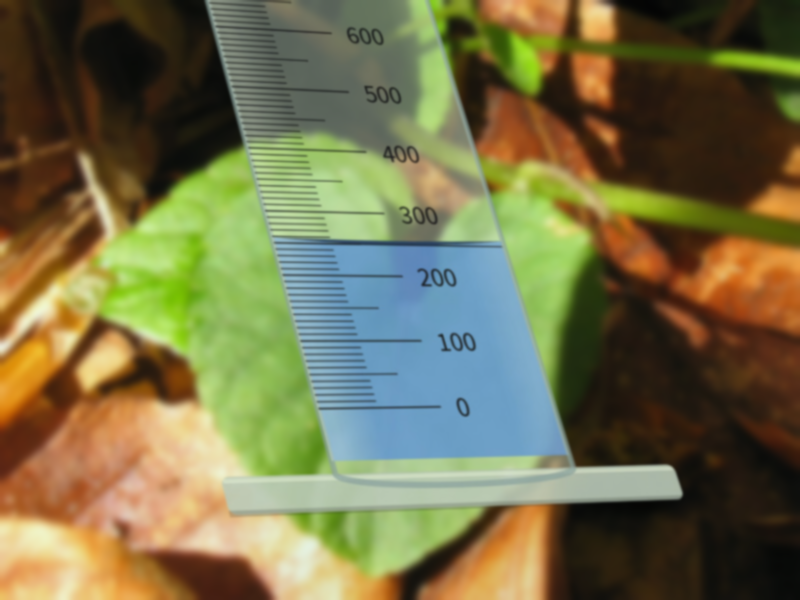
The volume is 250 mL
